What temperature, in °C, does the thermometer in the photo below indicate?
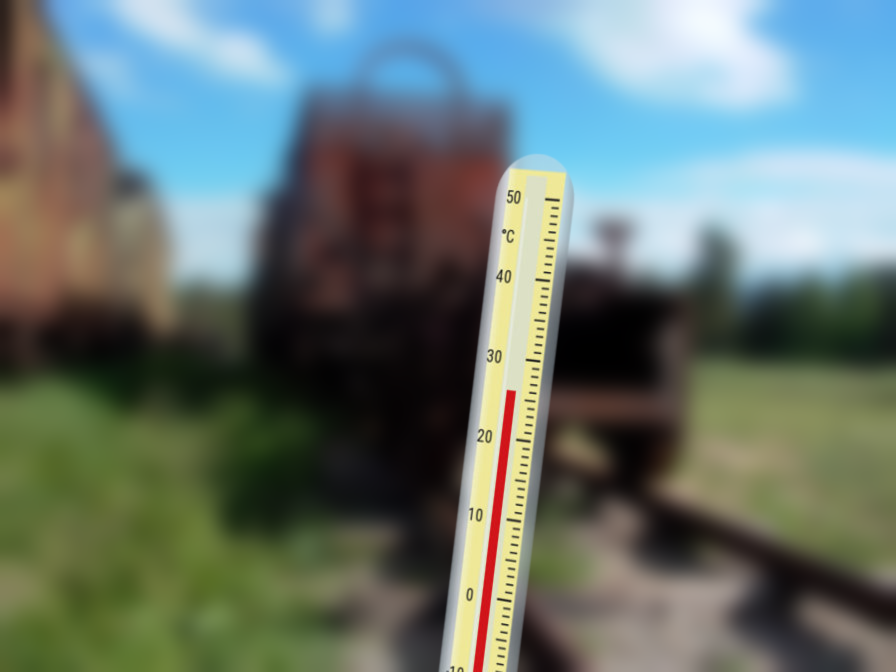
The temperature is 26 °C
